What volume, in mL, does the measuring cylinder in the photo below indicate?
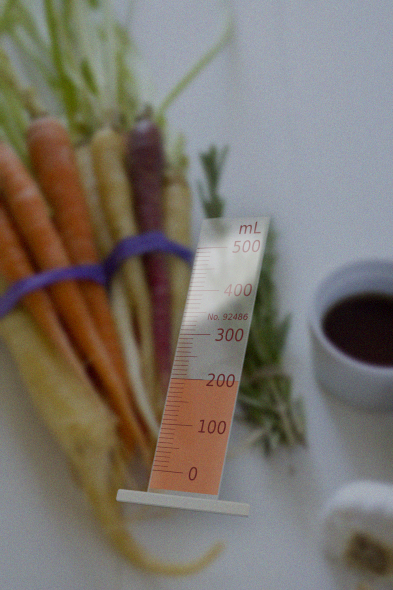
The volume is 200 mL
